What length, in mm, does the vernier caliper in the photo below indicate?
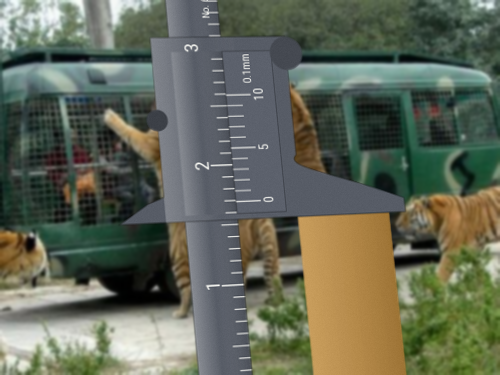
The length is 16.9 mm
